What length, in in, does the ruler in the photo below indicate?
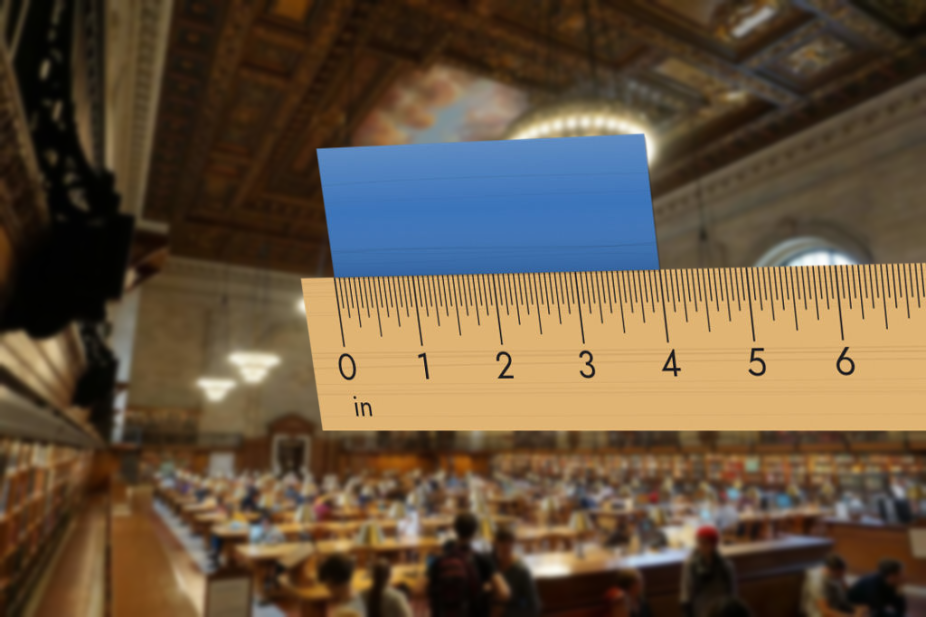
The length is 4 in
